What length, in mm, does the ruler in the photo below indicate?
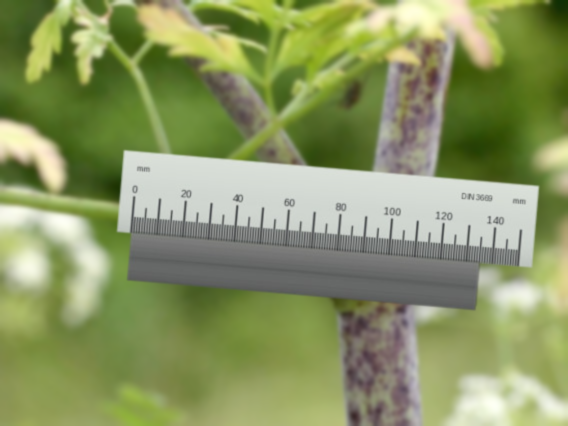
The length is 135 mm
